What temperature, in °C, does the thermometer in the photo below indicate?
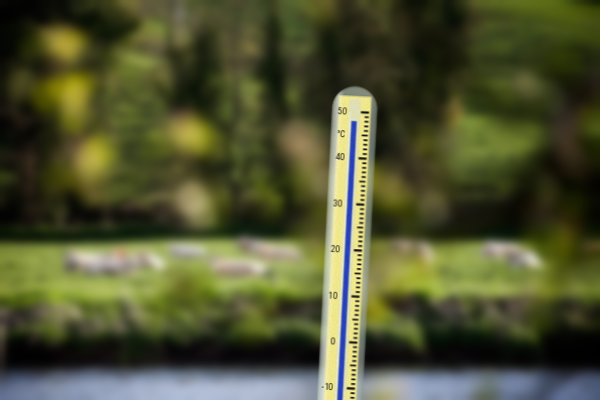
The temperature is 48 °C
